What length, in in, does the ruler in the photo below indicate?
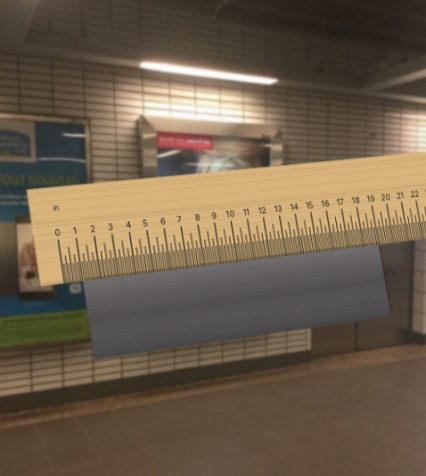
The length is 18 in
